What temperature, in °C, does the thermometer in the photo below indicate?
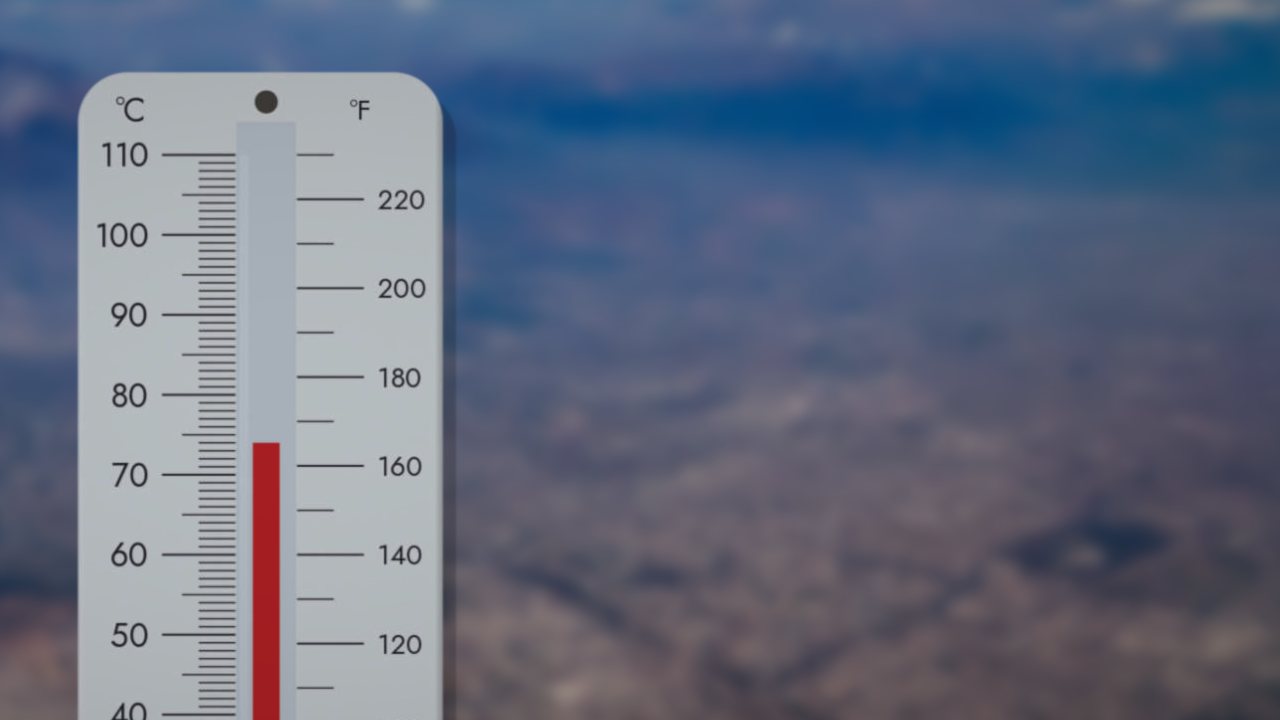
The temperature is 74 °C
